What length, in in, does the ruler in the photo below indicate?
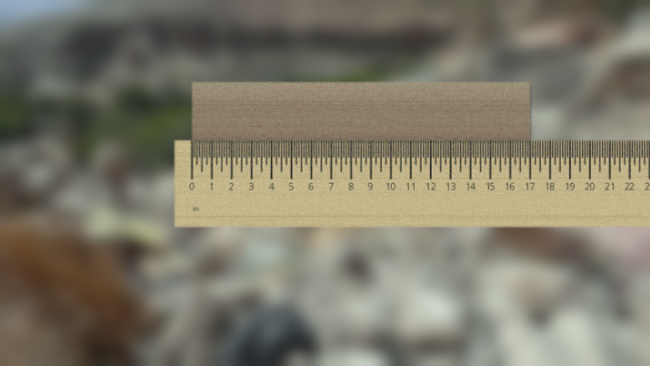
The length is 17 in
